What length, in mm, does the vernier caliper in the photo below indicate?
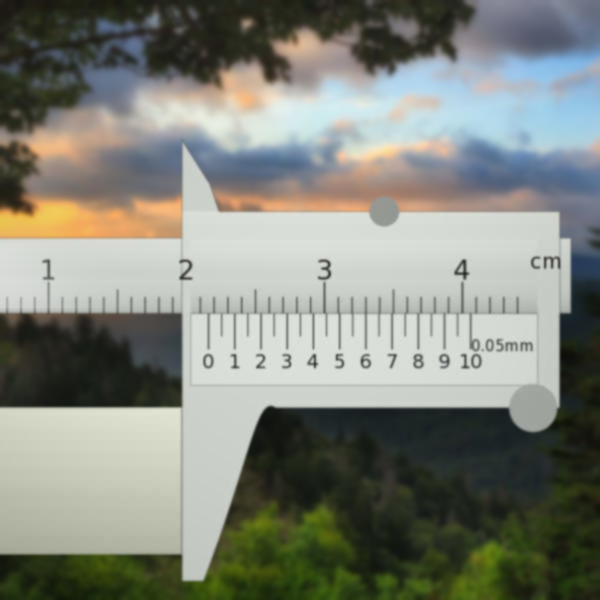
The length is 21.6 mm
